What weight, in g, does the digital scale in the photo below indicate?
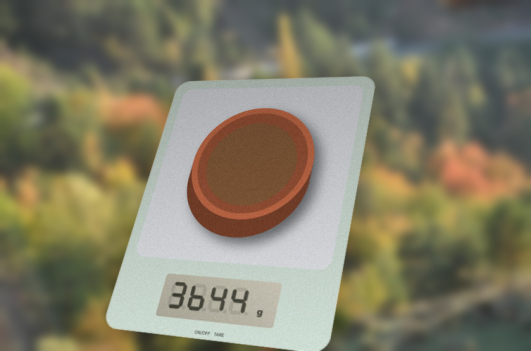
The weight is 3644 g
